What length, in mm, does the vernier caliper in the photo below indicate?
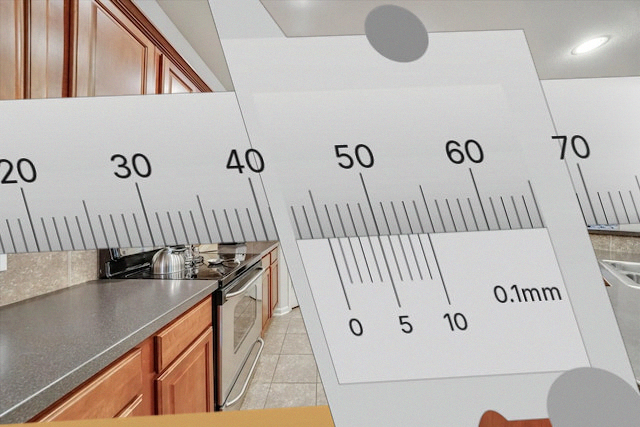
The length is 45.4 mm
